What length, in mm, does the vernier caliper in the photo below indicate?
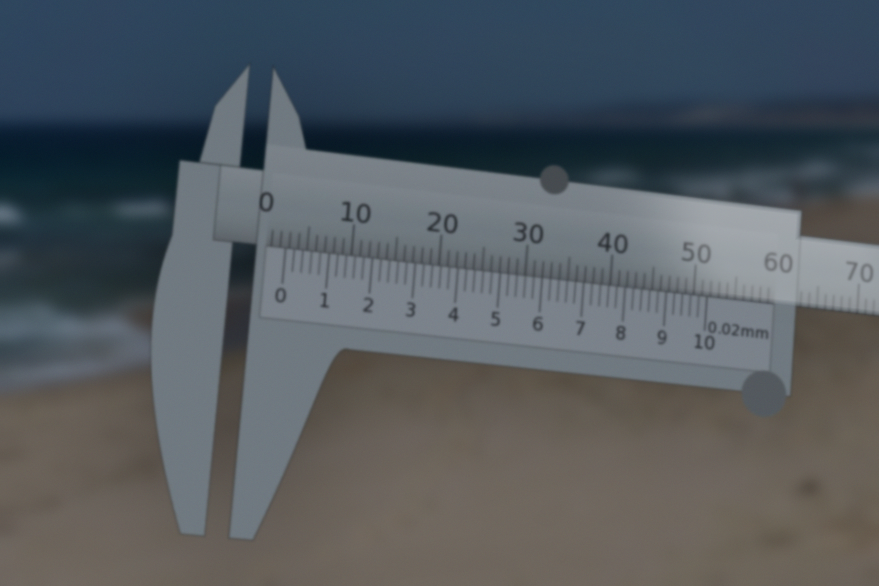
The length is 2.6 mm
